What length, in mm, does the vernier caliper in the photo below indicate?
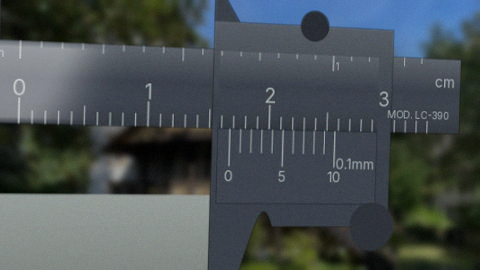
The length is 16.7 mm
